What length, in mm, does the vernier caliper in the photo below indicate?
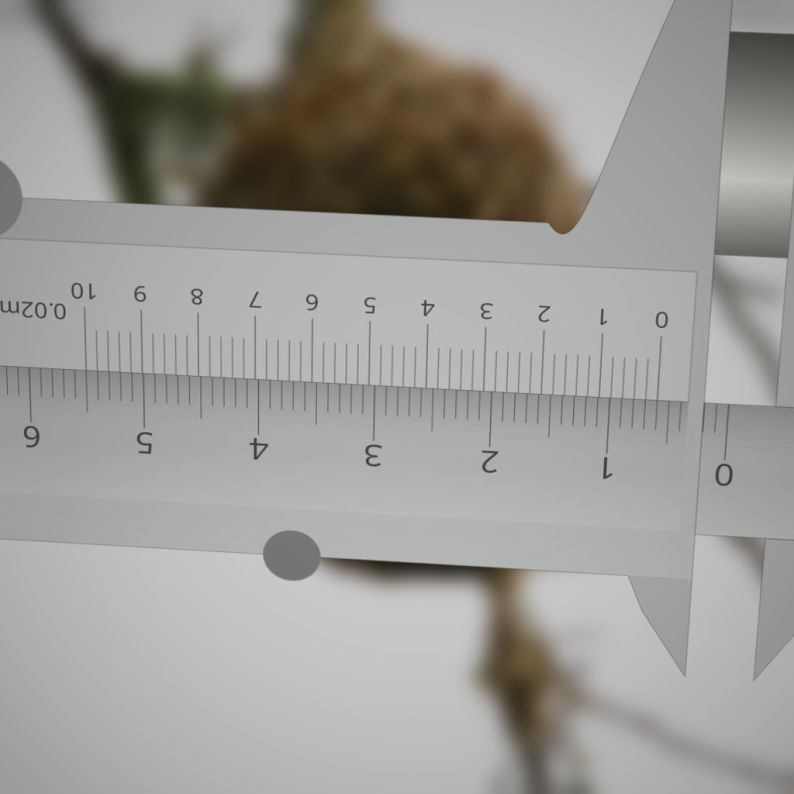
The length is 6.0 mm
